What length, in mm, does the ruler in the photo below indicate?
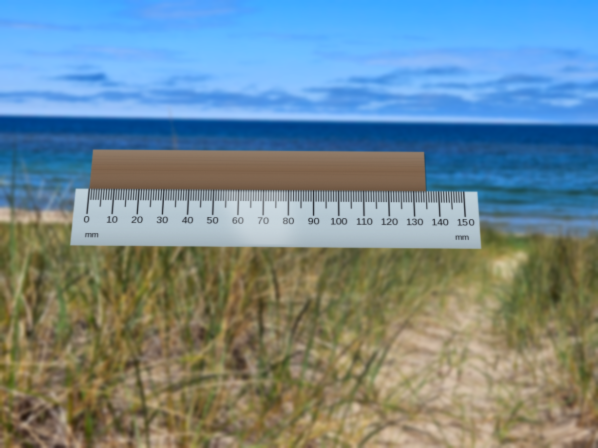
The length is 135 mm
